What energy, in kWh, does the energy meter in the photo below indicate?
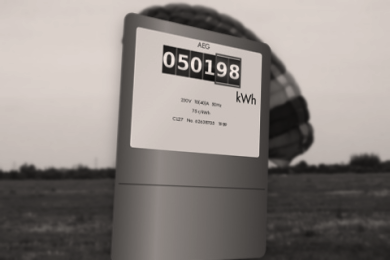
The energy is 501.98 kWh
